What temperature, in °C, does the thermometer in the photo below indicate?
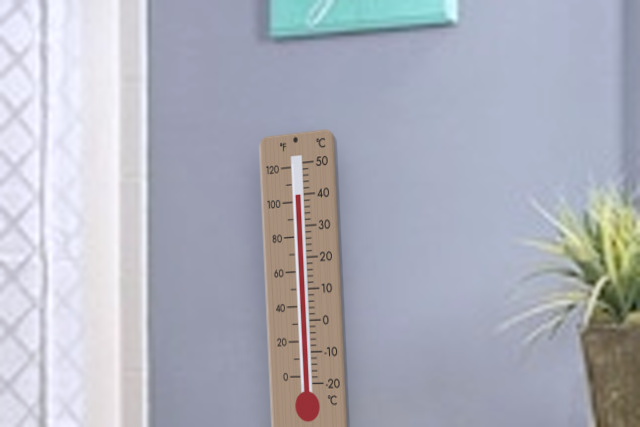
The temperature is 40 °C
